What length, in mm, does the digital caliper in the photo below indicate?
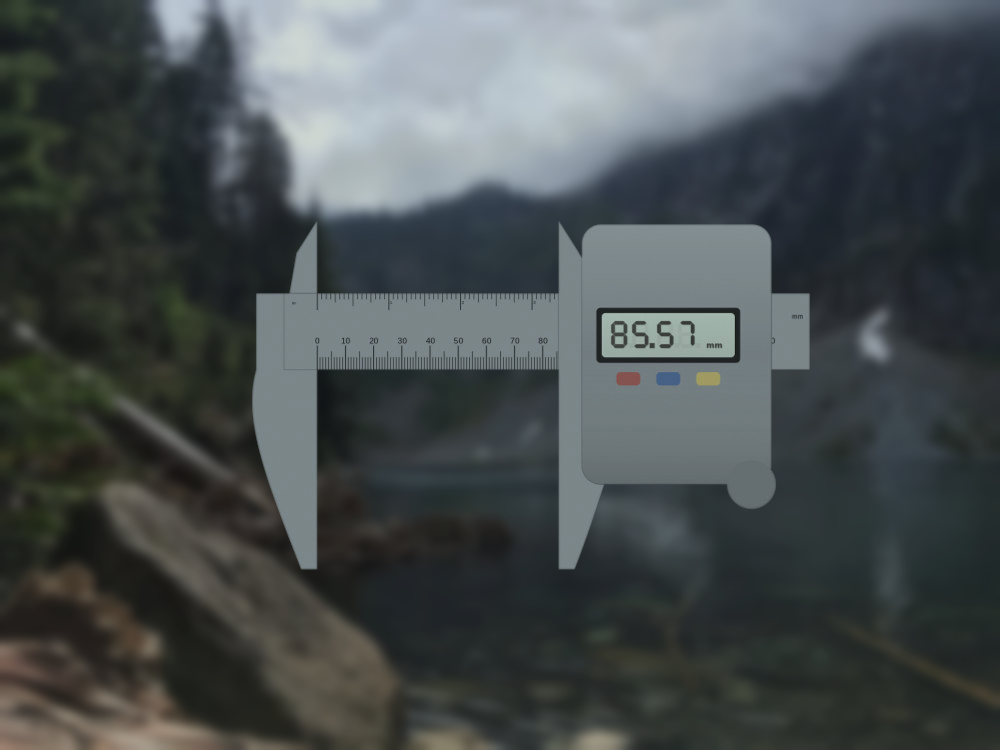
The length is 85.57 mm
